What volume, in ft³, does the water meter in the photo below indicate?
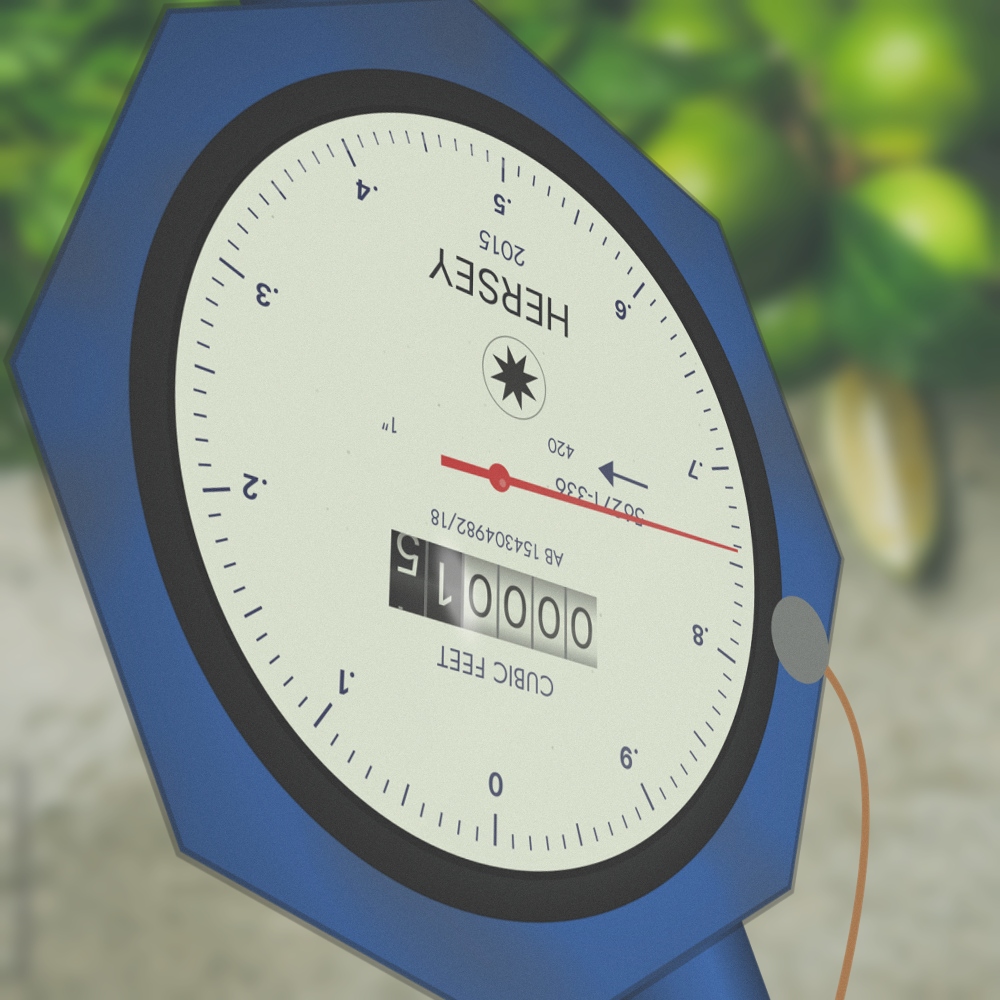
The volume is 14.74 ft³
